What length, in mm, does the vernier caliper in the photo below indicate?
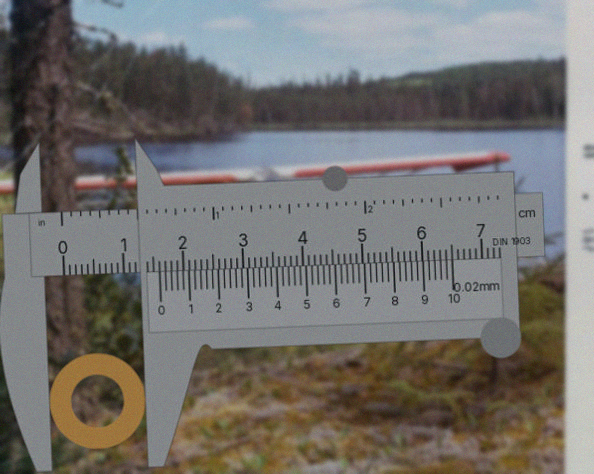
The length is 16.0 mm
